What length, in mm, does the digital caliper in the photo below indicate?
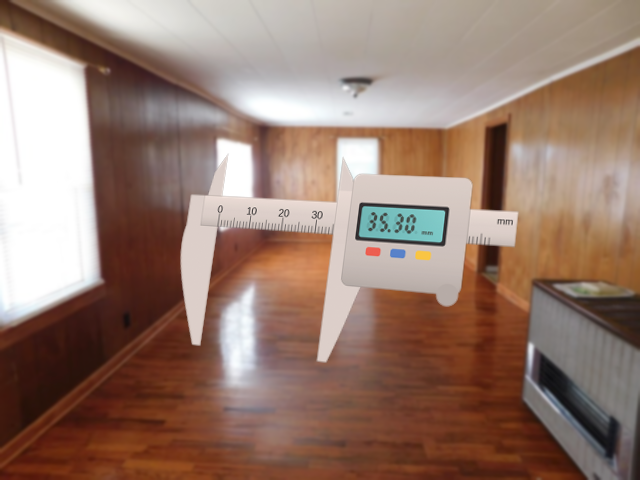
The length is 35.30 mm
